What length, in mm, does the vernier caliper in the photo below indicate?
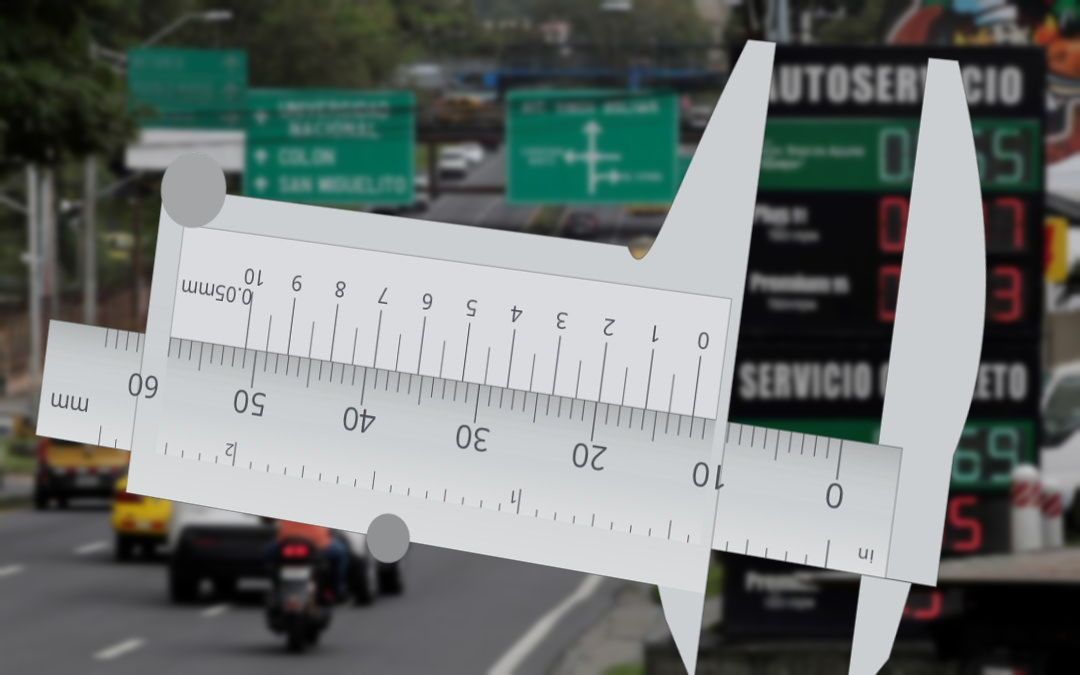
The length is 12.0 mm
